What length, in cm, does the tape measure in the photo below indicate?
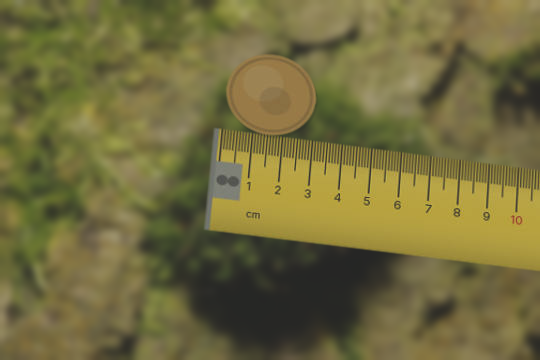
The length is 3 cm
